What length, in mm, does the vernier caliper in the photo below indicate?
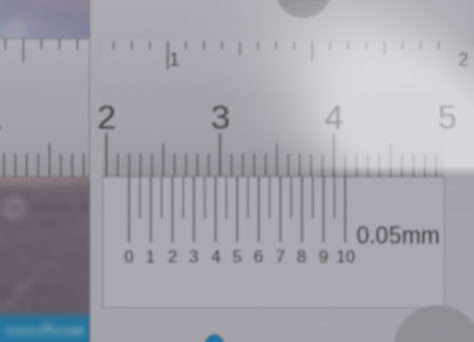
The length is 22.0 mm
